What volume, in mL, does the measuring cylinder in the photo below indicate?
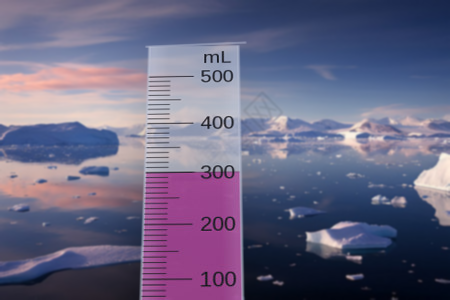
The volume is 300 mL
